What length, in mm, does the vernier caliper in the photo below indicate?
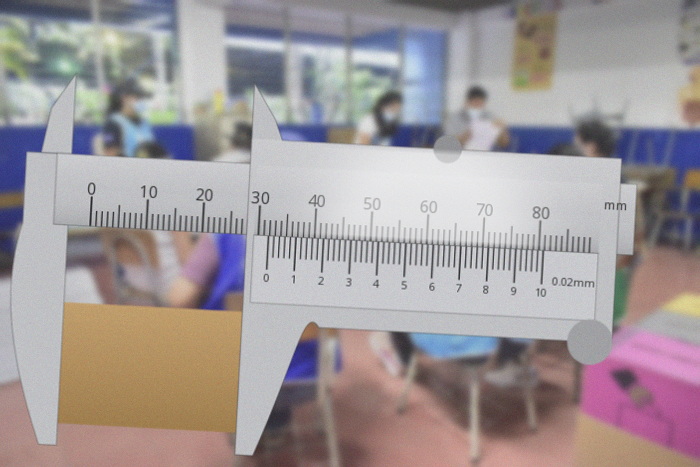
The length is 31.8 mm
